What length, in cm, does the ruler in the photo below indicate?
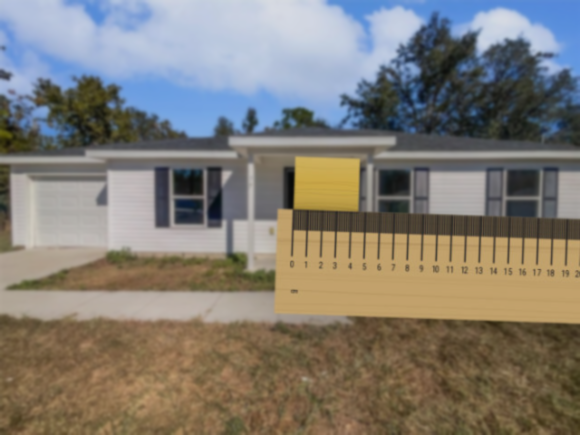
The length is 4.5 cm
